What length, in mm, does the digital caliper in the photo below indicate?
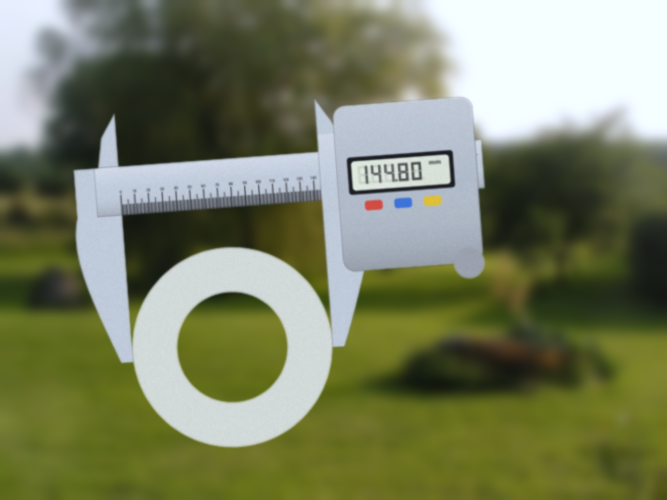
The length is 144.80 mm
